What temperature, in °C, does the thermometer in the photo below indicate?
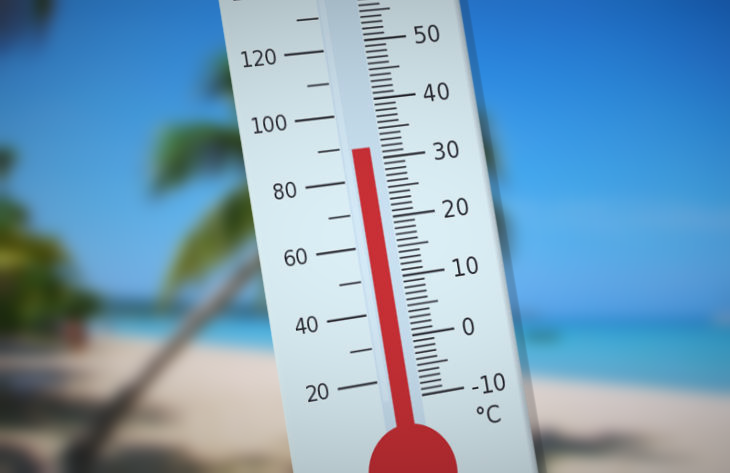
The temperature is 32 °C
